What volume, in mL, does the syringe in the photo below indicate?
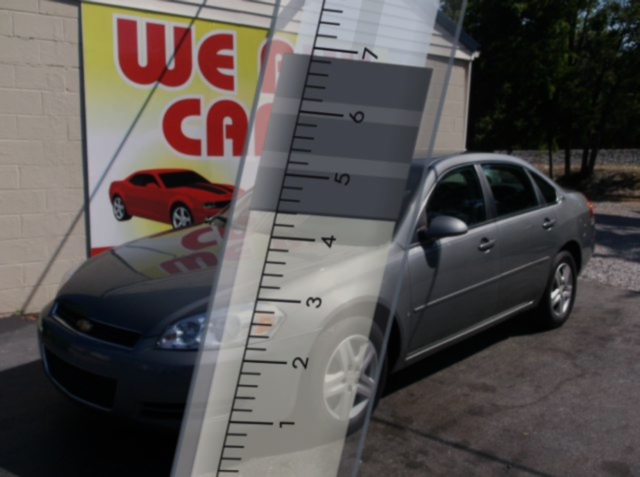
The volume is 4.4 mL
